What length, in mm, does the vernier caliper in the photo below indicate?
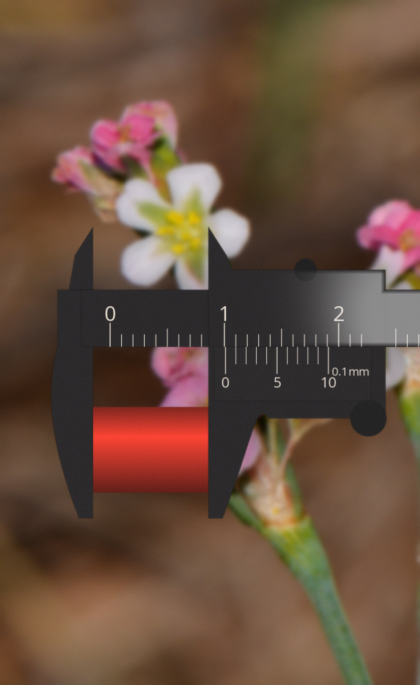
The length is 10.1 mm
